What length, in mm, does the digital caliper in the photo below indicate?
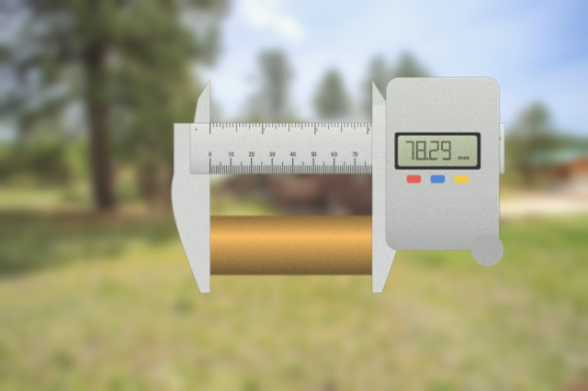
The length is 78.29 mm
